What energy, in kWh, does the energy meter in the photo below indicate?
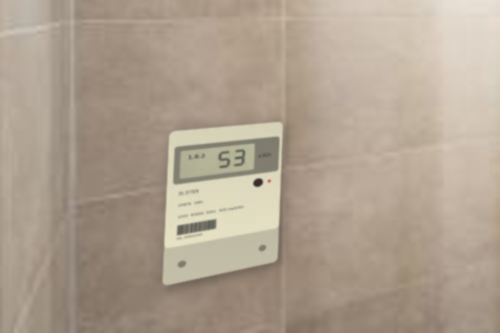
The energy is 53 kWh
